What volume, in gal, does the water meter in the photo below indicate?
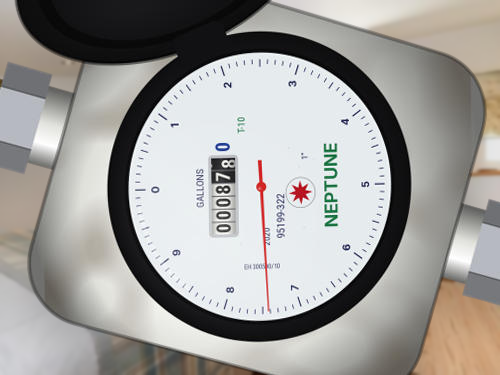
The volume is 8777.4 gal
